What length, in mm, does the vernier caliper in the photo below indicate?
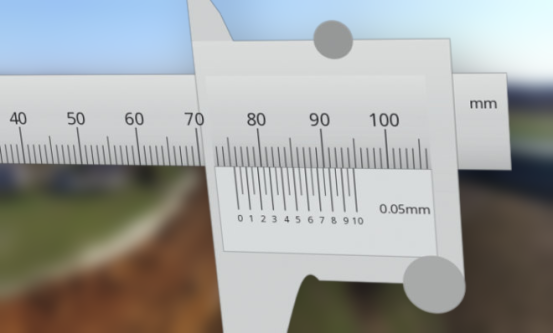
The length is 75.6 mm
